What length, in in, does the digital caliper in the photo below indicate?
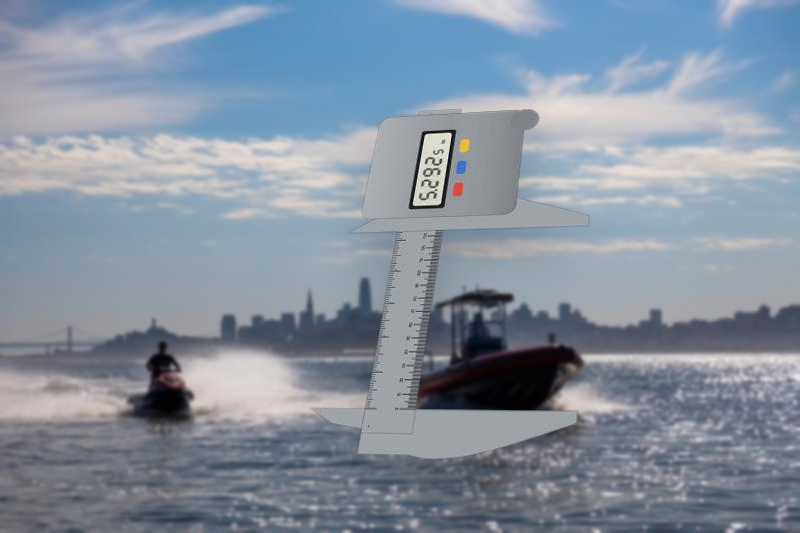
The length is 5.2925 in
